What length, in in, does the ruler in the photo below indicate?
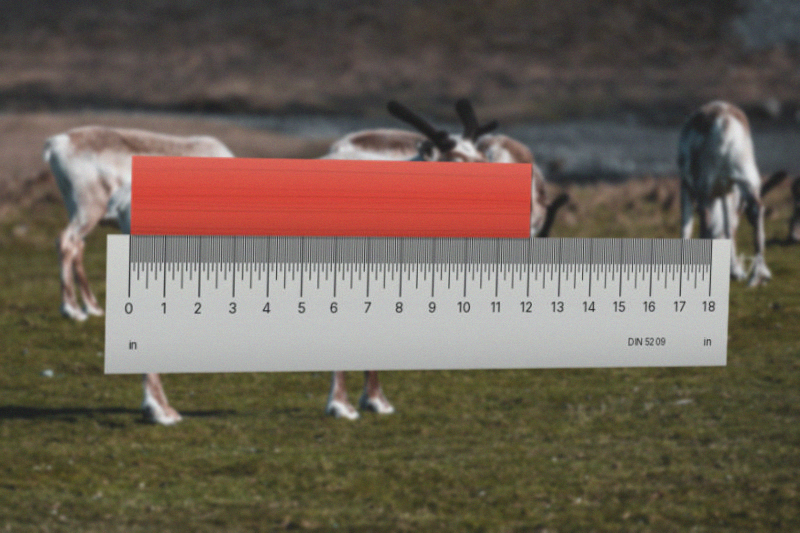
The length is 12 in
